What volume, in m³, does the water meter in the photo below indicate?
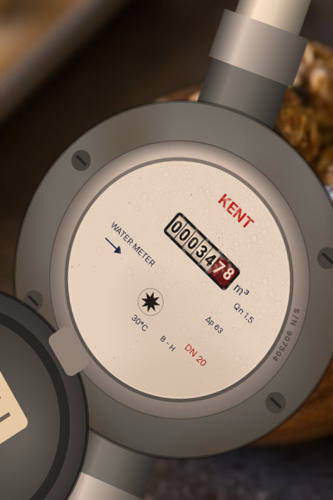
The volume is 34.78 m³
